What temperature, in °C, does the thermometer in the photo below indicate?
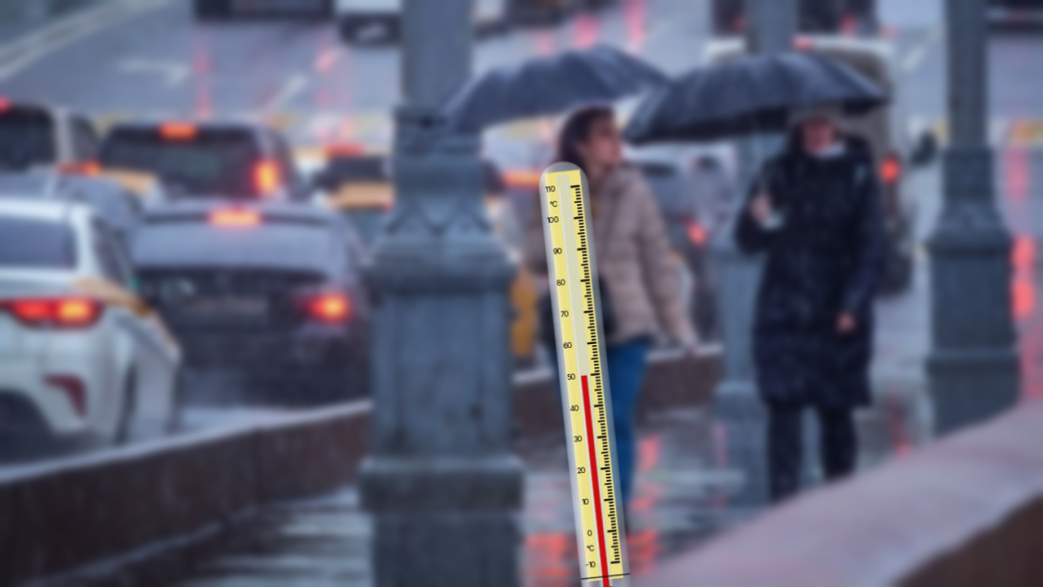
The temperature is 50 °C
